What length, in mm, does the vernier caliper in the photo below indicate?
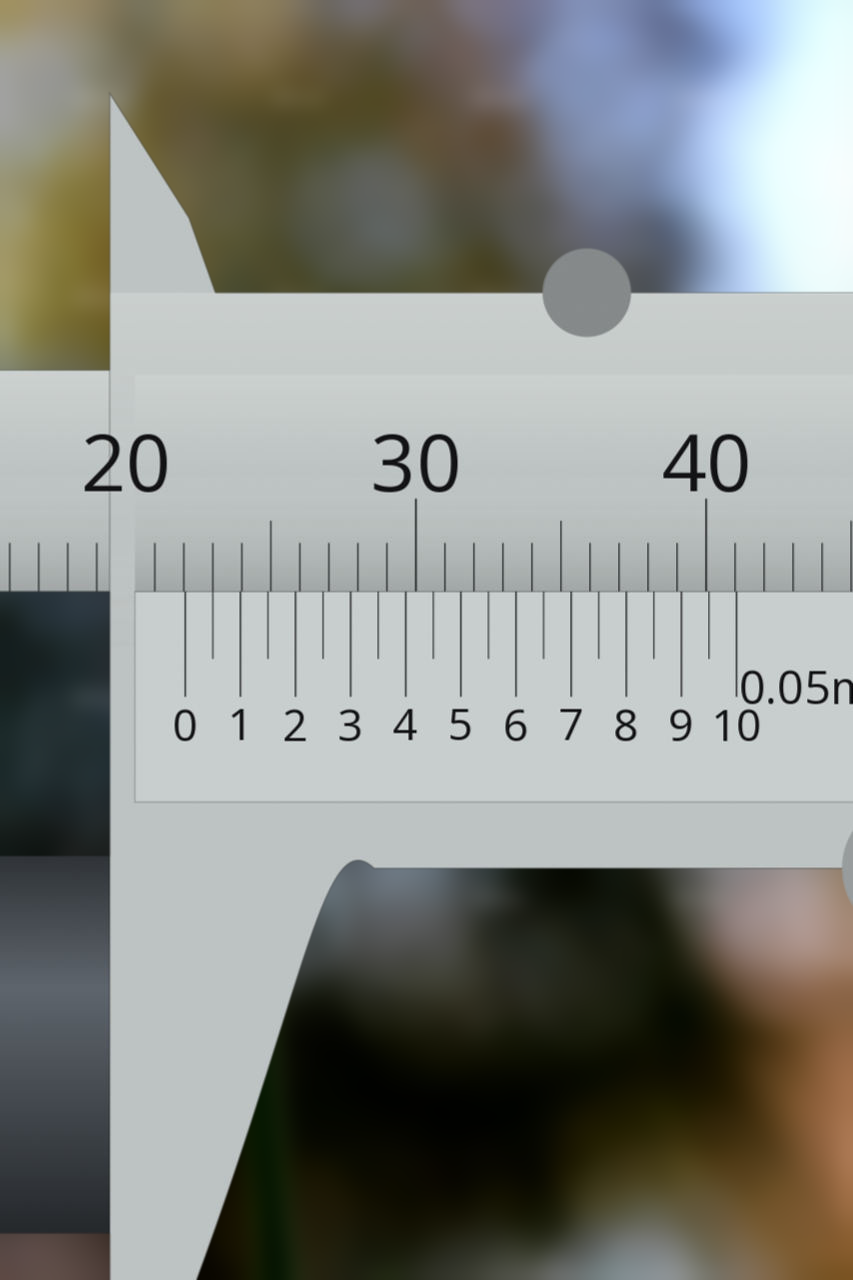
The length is 22.05 mm
